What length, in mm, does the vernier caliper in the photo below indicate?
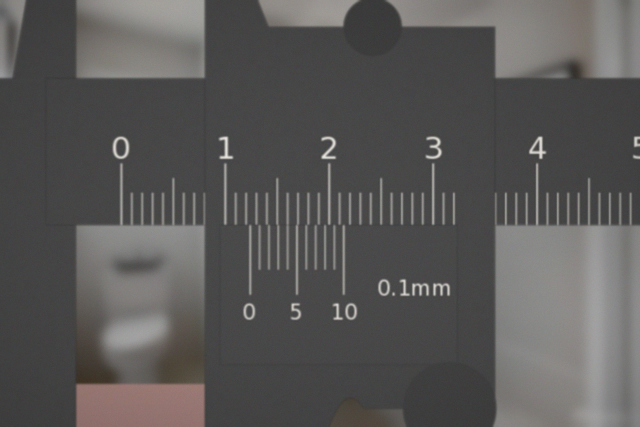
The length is 12.4 mm
